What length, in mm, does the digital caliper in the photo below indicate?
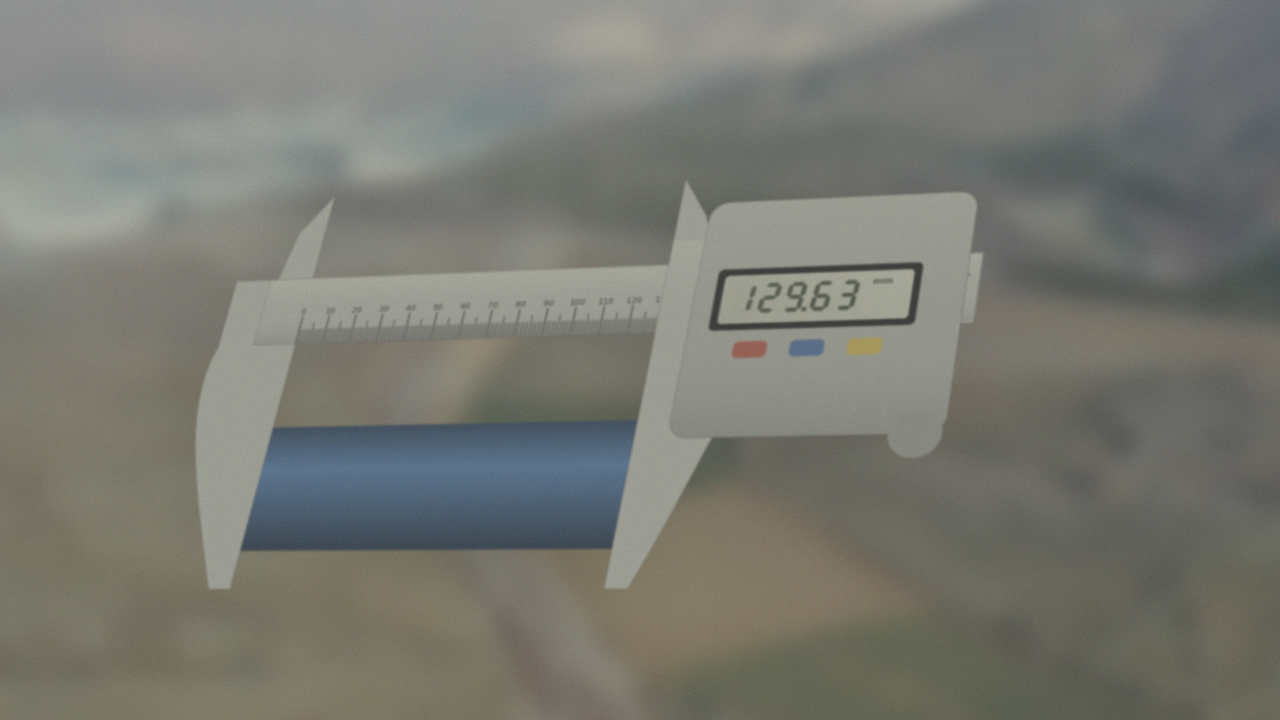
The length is 129.63 mm
